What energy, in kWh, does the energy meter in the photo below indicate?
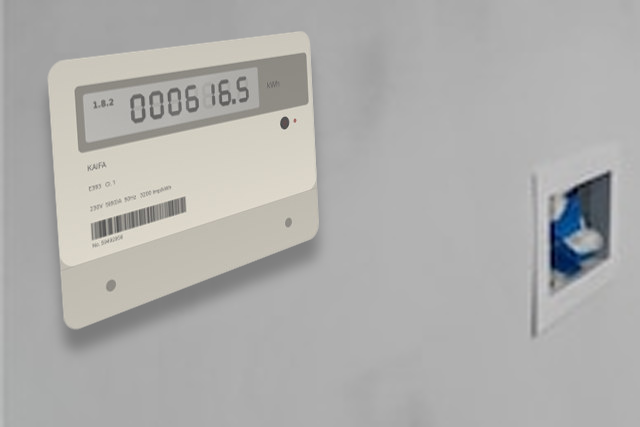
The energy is 616.5 kWh
